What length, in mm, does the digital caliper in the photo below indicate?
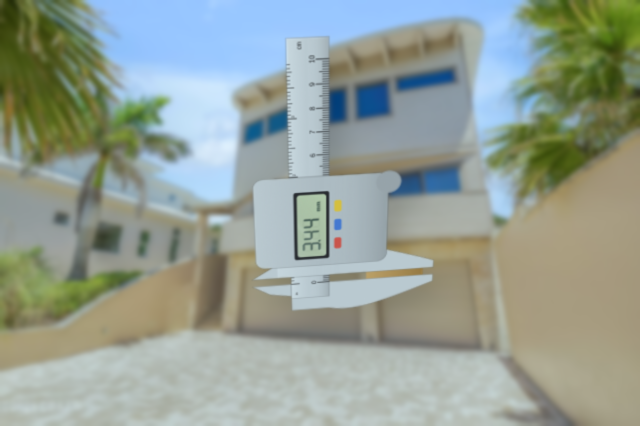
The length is 3.44 mm
